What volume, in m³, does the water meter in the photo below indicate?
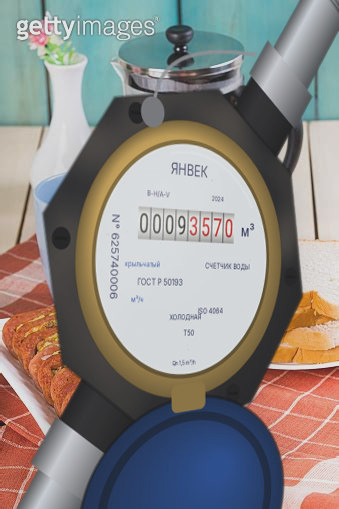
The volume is 9.3570 m³
